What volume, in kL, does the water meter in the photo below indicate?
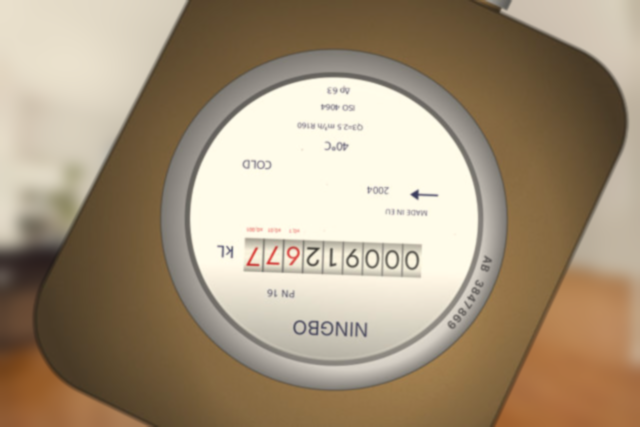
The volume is 912.677 kL
